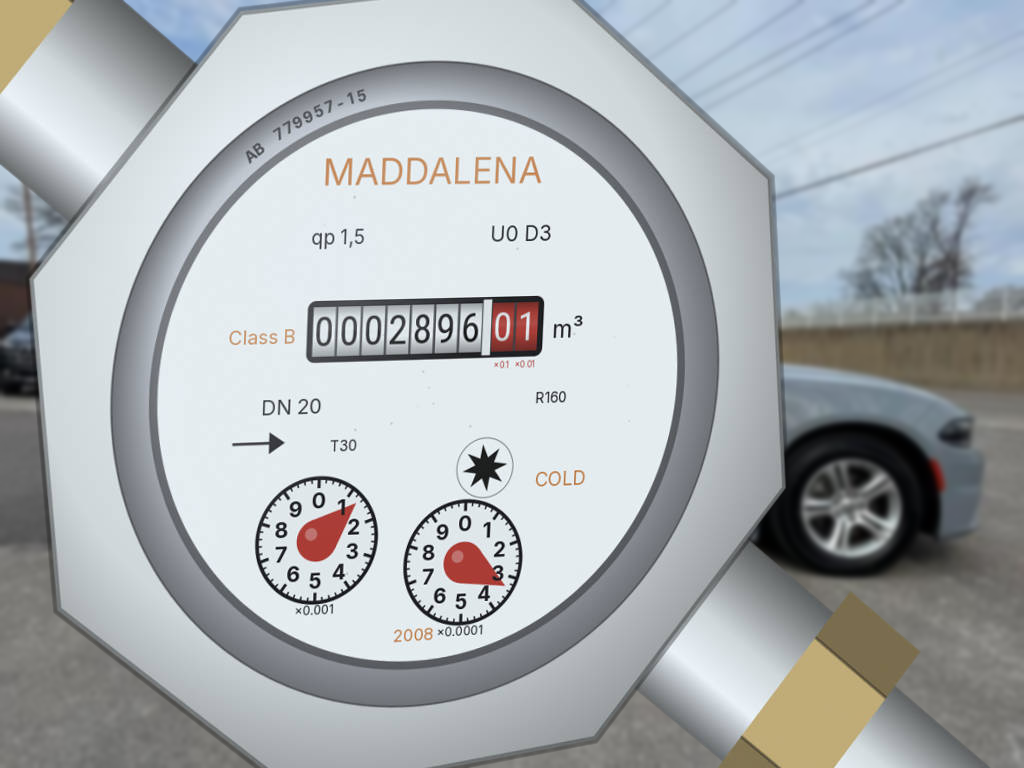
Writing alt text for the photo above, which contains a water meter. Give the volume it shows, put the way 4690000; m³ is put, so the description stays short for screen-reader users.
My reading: 2896.0113; m³
